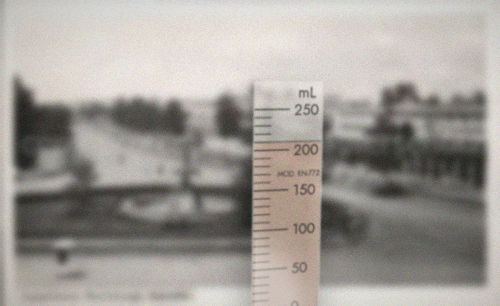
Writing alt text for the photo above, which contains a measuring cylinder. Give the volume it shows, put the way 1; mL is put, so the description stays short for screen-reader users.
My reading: 210; mL
